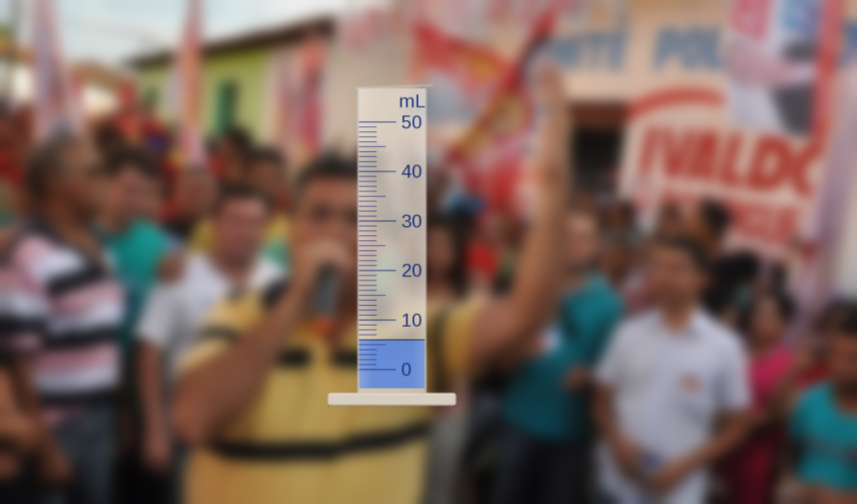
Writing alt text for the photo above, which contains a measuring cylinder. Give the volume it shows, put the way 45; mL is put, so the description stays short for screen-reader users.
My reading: 6; mL
